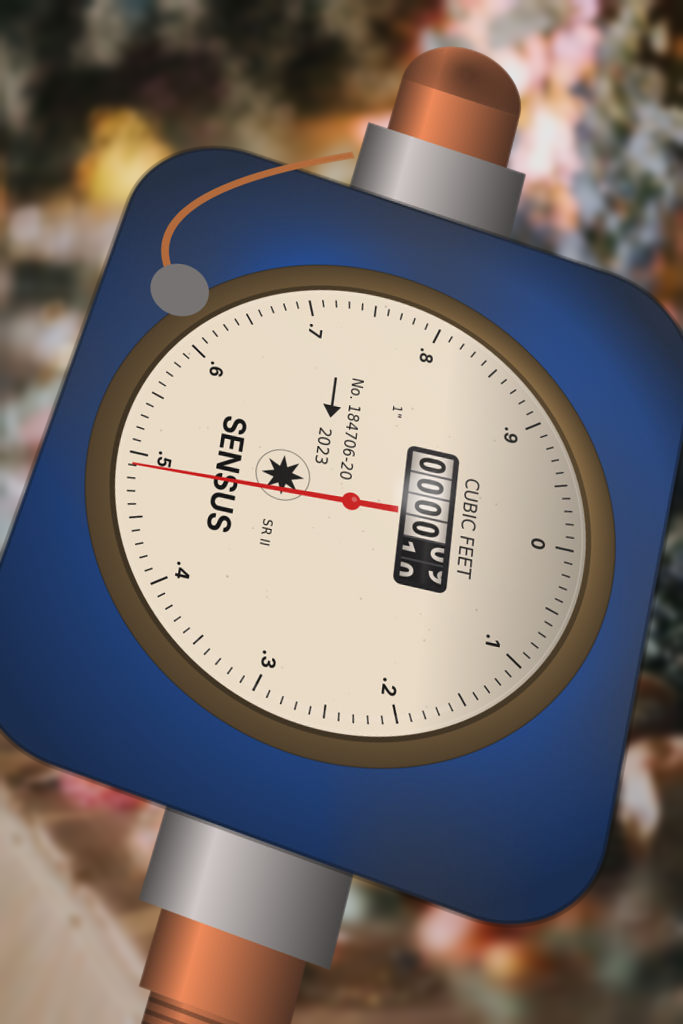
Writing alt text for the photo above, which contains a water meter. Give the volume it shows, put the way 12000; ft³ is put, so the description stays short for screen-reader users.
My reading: 9.49; ft³
